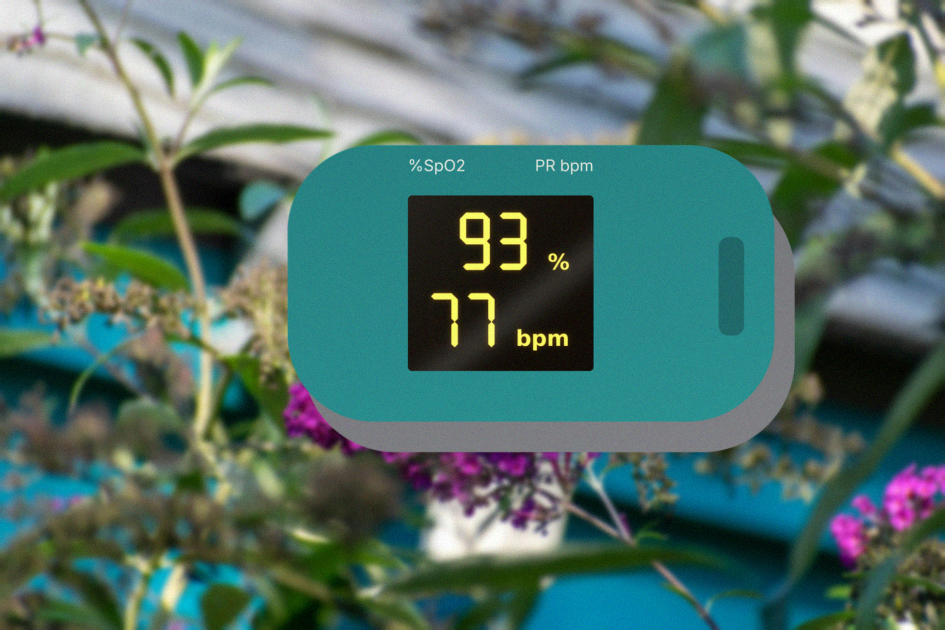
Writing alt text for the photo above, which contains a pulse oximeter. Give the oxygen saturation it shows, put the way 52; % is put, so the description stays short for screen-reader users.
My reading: 93; %
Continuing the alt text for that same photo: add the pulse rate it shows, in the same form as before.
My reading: 77; bpm
